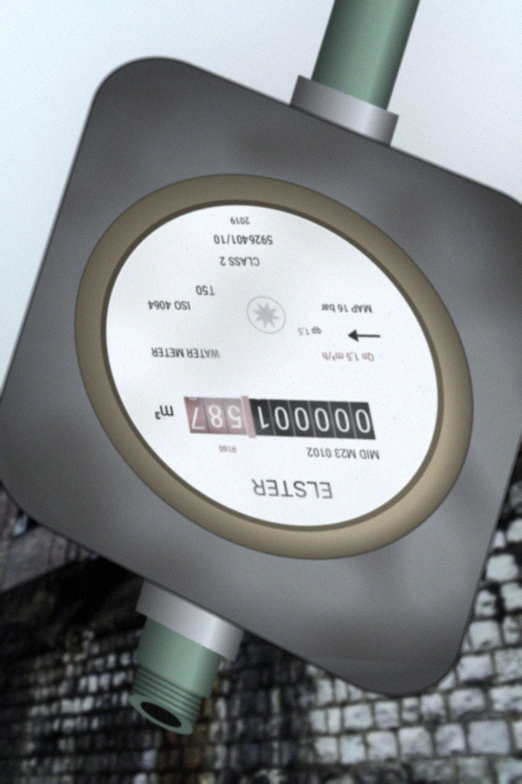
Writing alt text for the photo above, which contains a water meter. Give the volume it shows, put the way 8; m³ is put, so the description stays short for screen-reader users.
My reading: 1.587; m³
